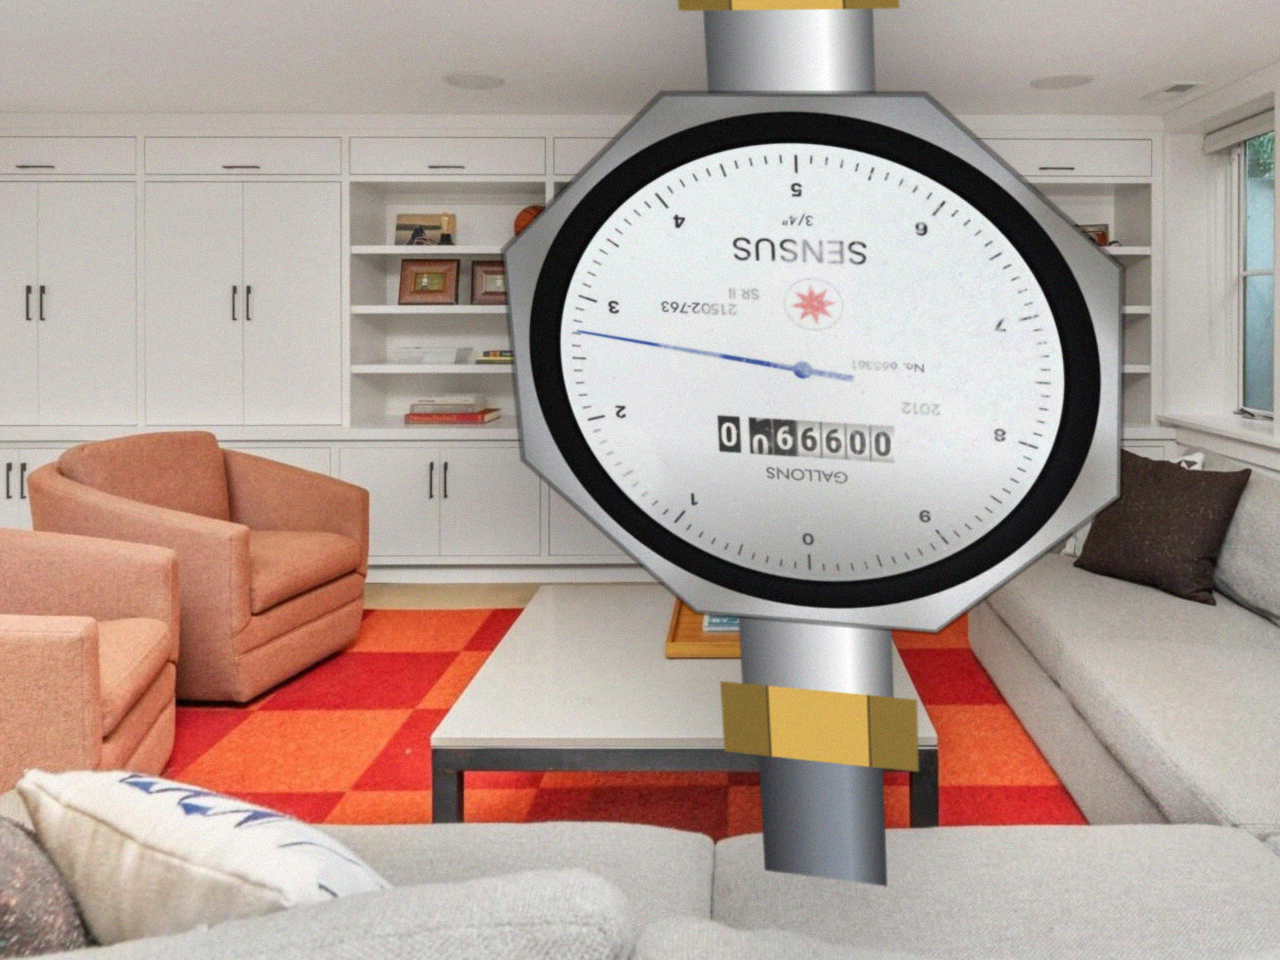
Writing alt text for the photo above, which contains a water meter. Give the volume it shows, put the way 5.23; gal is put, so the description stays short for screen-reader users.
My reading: 99902.7; gal
